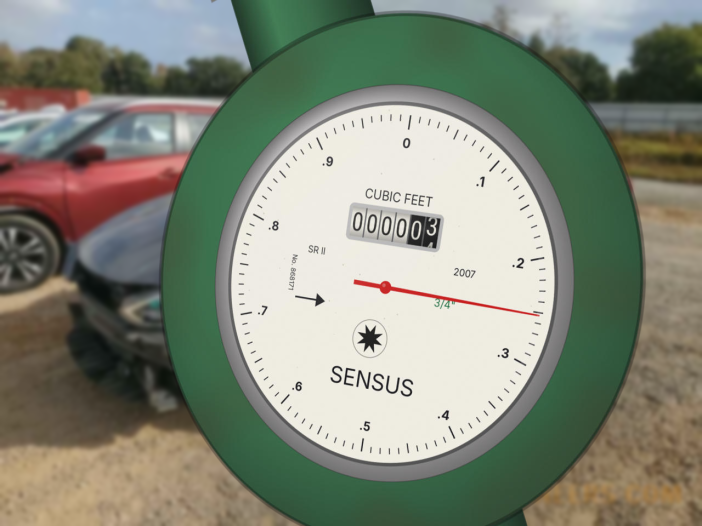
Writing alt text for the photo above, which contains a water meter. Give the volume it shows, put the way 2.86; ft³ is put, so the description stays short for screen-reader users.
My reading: 3.25; ft³
